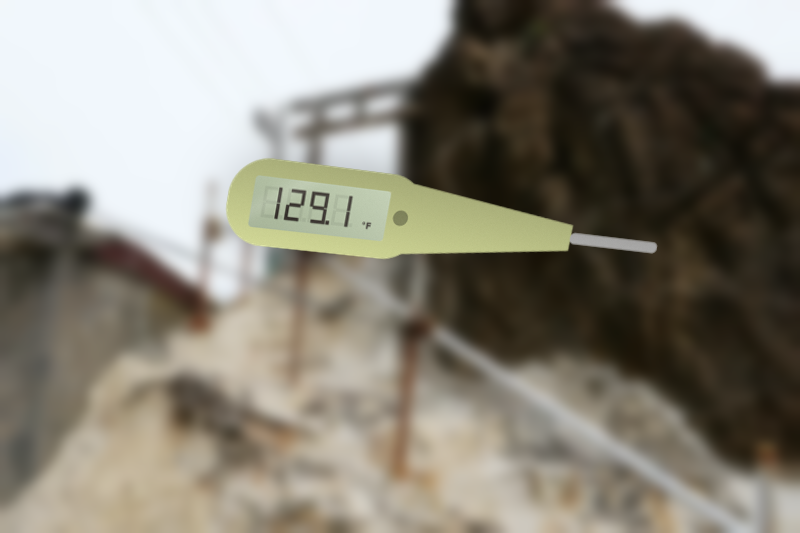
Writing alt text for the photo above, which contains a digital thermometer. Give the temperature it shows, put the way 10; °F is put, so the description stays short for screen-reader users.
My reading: 129.1; °F
